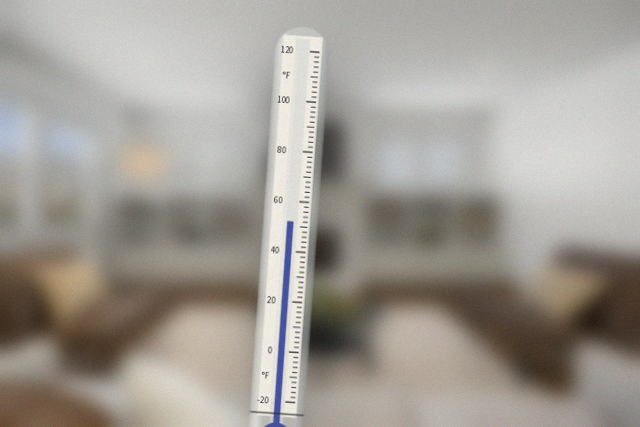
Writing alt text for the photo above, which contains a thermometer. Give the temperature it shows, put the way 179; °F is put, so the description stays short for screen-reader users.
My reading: 52; °F
